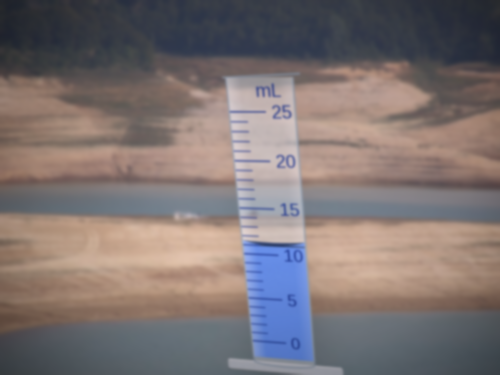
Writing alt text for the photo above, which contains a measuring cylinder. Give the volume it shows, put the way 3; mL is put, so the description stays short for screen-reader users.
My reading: 11; mL
